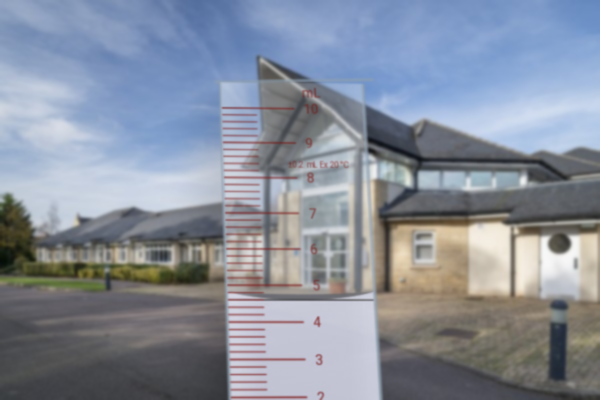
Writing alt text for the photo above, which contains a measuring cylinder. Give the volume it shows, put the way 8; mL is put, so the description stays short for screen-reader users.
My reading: 4.6; mL
